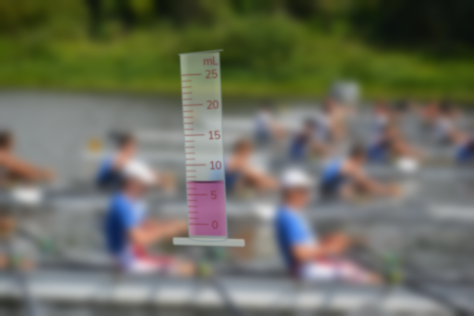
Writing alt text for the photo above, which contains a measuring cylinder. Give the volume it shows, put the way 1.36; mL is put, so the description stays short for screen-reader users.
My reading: 7; mL
